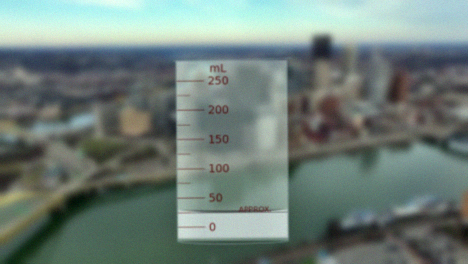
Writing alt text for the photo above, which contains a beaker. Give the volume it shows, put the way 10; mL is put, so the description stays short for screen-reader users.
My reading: 25; mL
